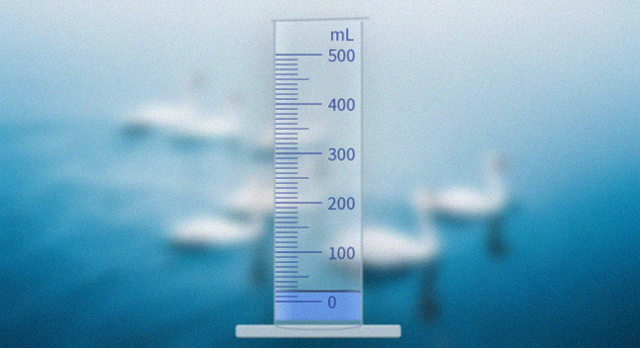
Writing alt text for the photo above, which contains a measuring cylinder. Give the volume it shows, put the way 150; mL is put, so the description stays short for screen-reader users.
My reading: 20; mL
